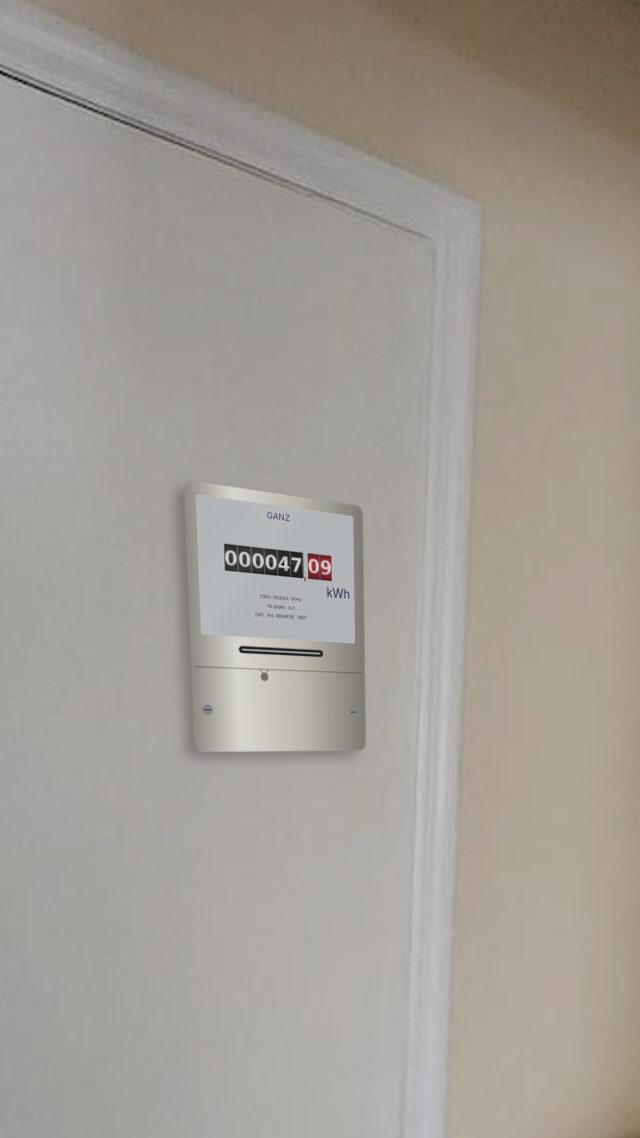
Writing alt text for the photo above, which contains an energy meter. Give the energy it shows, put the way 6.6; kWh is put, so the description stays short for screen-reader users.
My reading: 47.09; kWh
